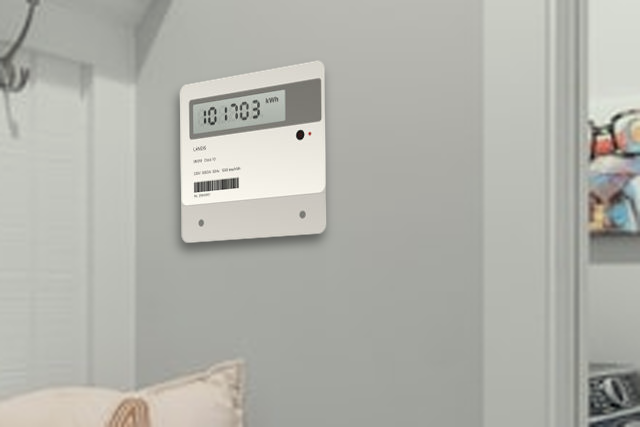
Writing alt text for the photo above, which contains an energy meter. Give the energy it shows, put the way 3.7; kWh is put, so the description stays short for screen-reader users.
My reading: 101703; kWh
